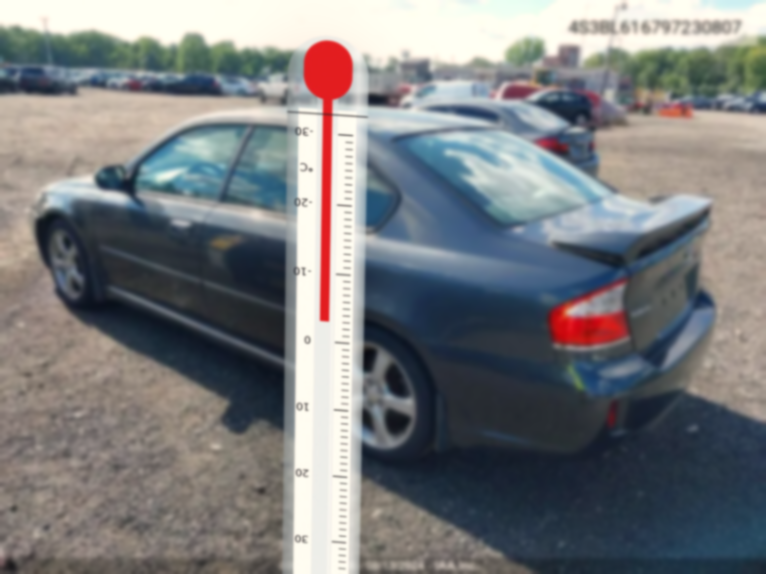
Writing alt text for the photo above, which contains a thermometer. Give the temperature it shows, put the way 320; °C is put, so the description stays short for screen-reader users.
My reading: -3; °C
